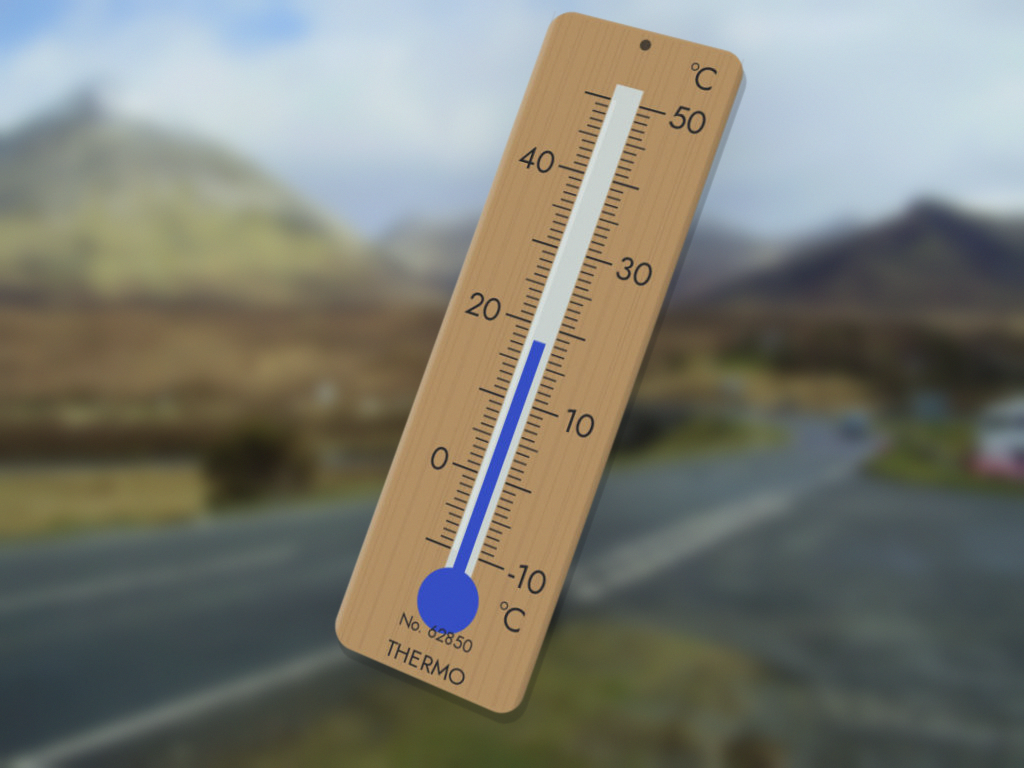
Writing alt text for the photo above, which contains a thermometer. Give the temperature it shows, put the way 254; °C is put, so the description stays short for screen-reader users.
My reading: 18; °C
